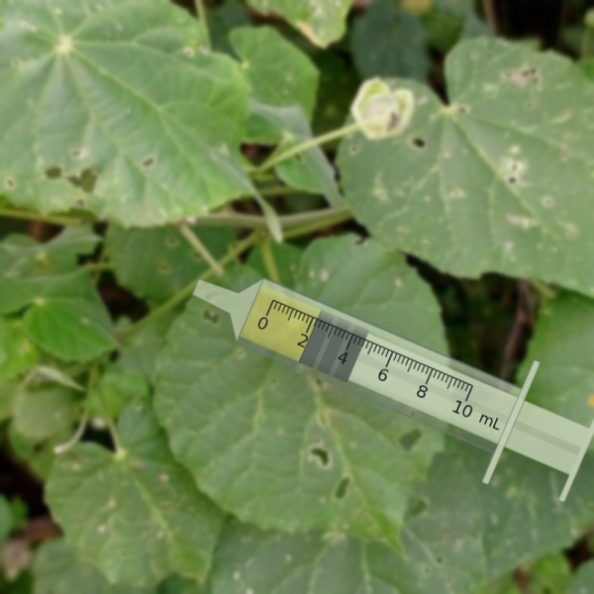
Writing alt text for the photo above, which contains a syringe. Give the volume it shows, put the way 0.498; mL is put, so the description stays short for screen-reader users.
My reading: 2.2; mL
